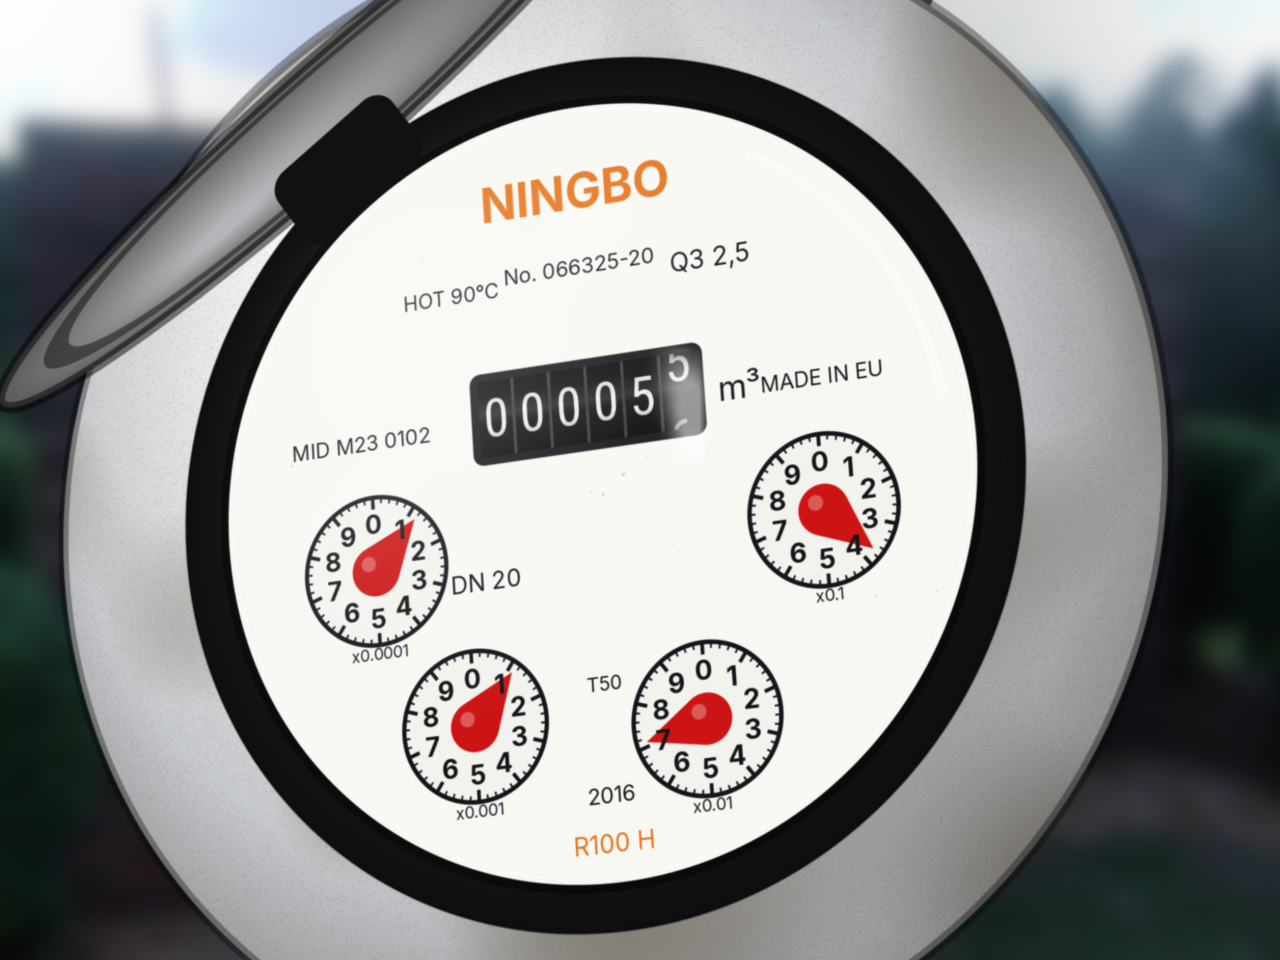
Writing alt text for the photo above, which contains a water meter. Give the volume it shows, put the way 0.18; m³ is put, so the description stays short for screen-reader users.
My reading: 55.3711; m³
